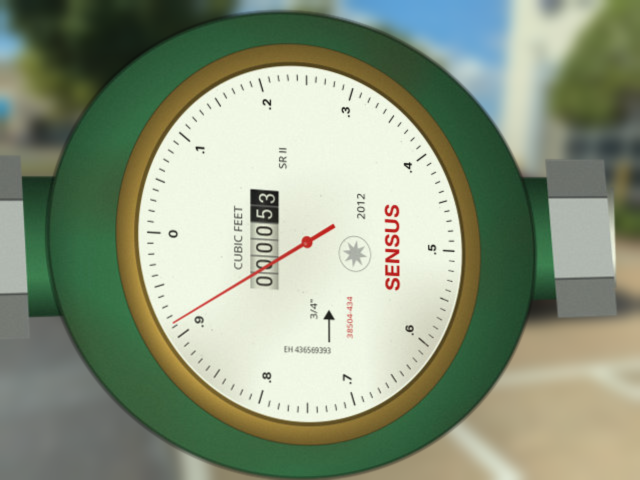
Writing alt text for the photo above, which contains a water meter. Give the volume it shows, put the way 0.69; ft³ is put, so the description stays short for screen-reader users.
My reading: 52.91; ft³
